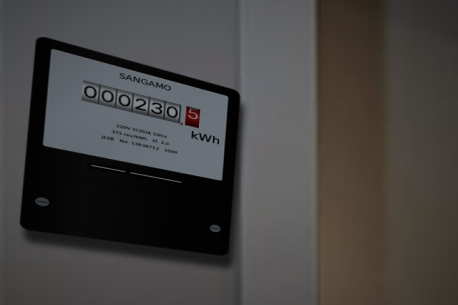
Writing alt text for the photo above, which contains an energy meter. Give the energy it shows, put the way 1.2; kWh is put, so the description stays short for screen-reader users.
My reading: 230.5; kWh
